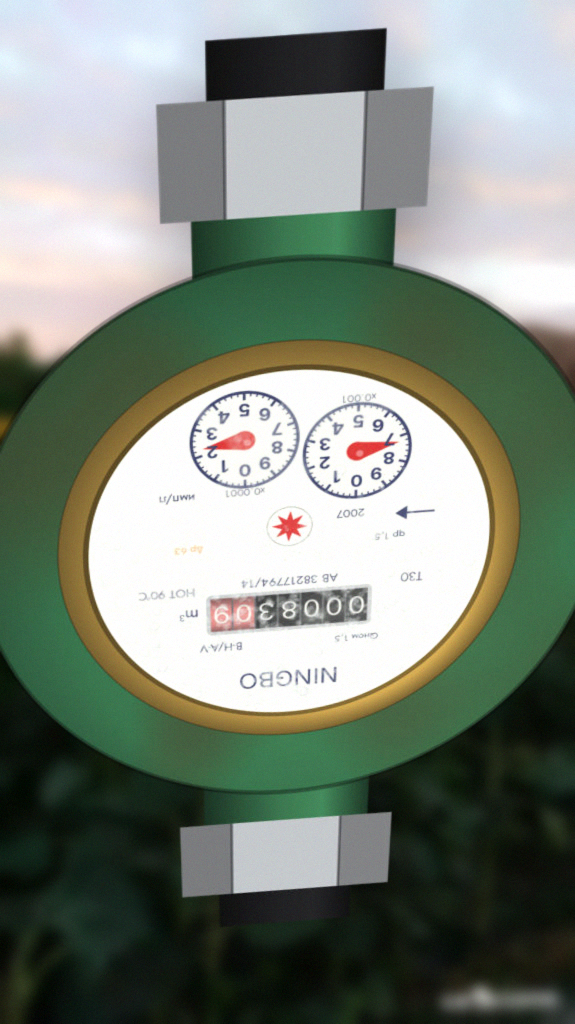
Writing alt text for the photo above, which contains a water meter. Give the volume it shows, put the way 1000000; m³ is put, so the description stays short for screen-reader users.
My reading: 83.0972; m³
